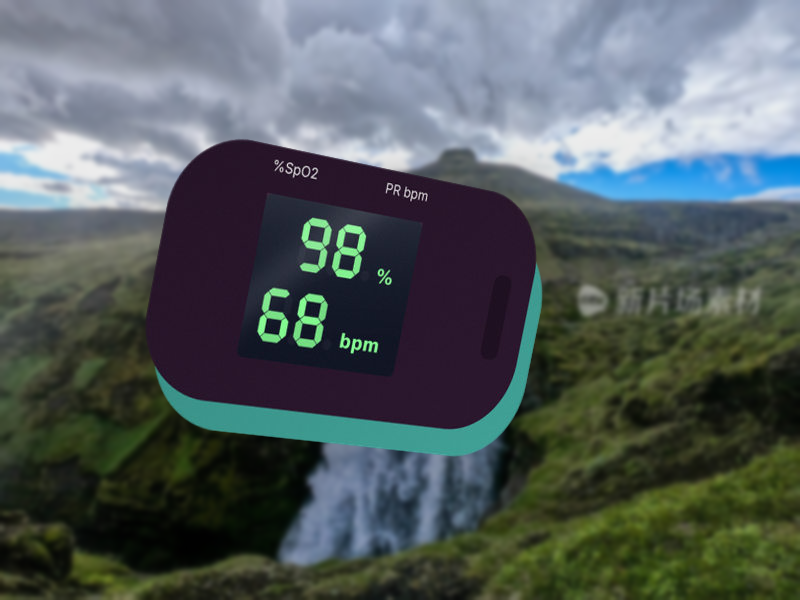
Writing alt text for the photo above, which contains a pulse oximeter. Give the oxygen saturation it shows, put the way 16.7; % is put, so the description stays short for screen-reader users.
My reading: 98; %
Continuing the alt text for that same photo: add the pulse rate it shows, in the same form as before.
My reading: 68; bpm
